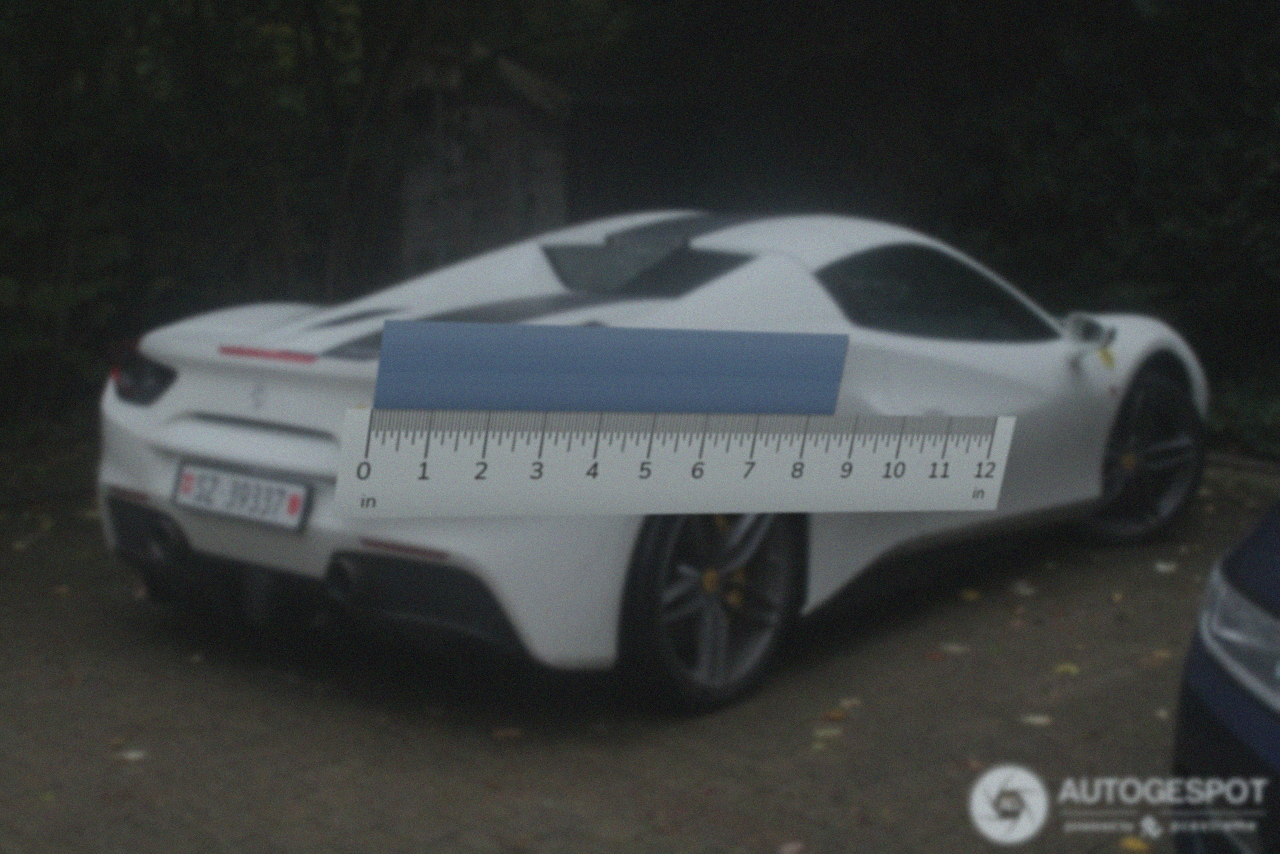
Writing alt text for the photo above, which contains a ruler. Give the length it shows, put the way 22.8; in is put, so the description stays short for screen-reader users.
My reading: 8.5; in
